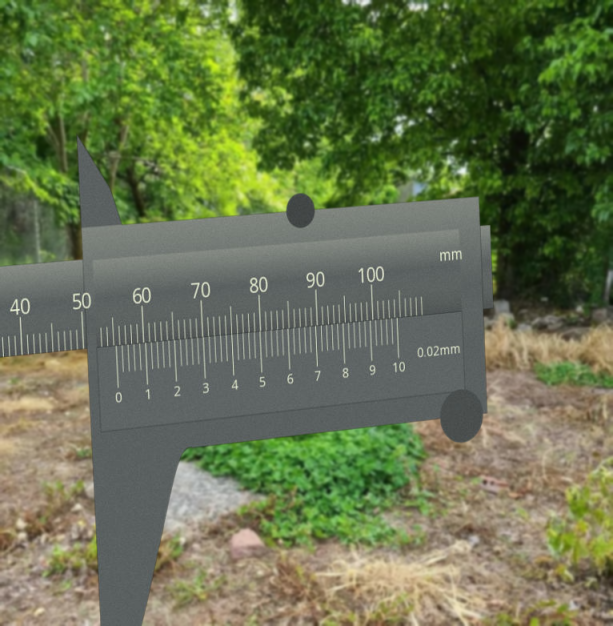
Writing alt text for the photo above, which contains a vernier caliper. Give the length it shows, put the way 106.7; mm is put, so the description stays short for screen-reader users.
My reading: 55.4; mm
